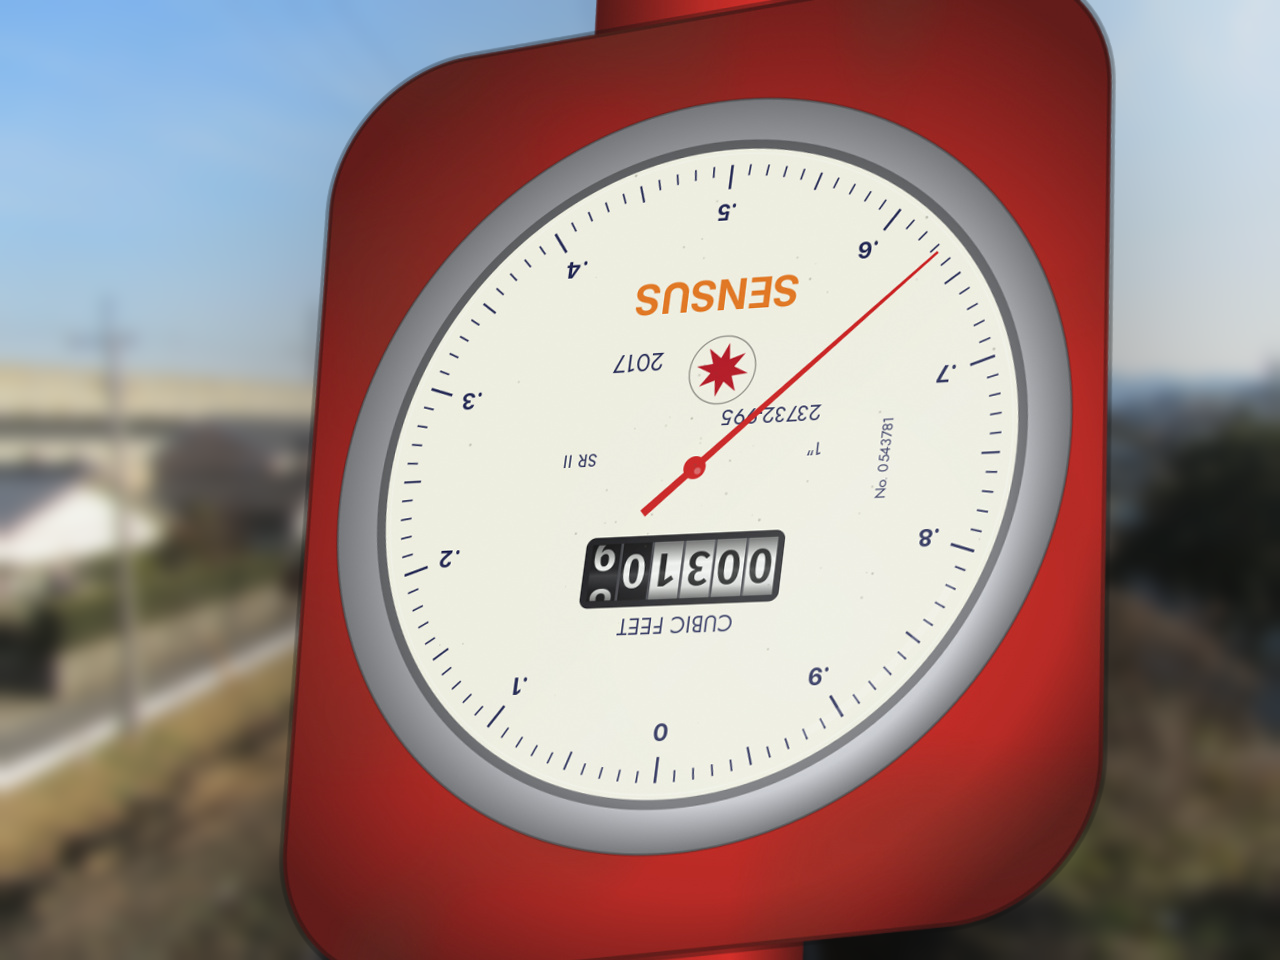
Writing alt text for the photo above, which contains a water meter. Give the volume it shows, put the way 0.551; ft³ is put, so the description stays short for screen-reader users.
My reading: 3108.63; ft³
